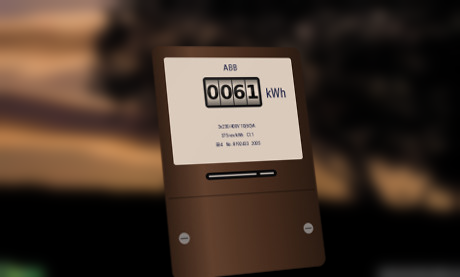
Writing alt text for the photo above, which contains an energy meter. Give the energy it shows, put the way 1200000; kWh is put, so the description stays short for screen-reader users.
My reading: 61; kWh
